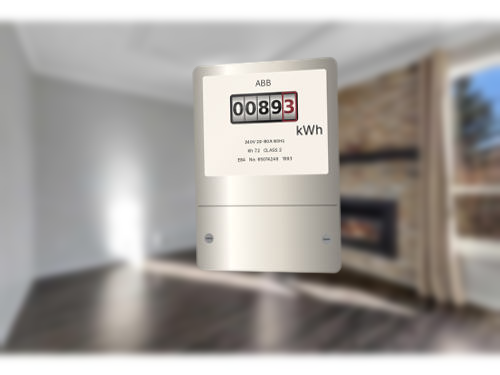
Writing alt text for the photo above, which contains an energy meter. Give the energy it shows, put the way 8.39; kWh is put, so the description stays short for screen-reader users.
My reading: 89.3; kWh
